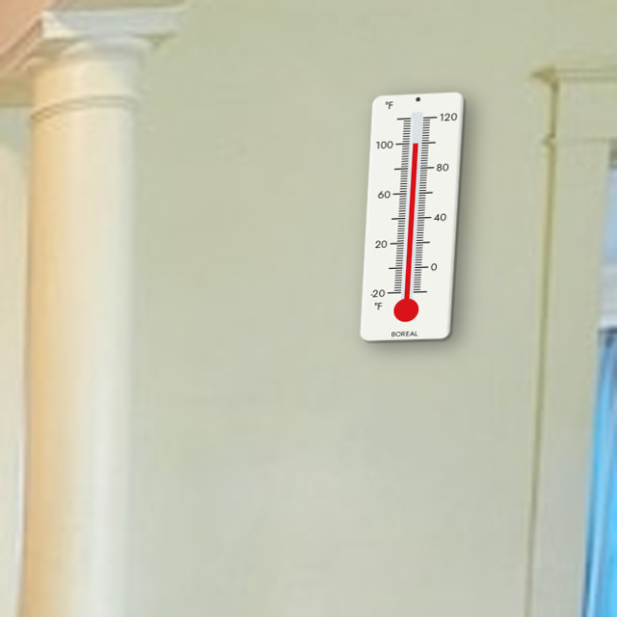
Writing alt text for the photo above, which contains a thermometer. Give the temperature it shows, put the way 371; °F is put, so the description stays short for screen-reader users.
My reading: 100; °F
